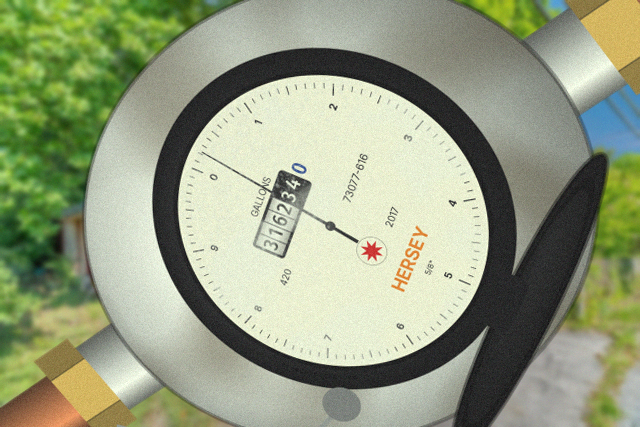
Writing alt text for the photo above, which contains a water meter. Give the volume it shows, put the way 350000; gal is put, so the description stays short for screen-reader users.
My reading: 3162340.2; gal
